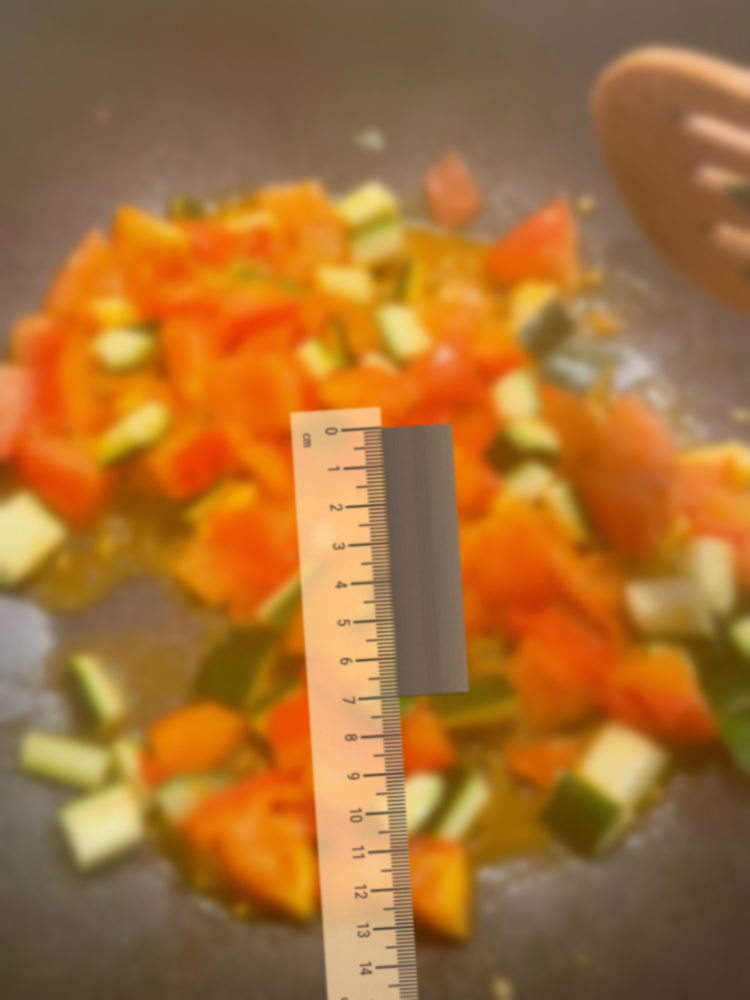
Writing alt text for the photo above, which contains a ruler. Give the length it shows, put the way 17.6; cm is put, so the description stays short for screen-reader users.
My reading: 7; cm
